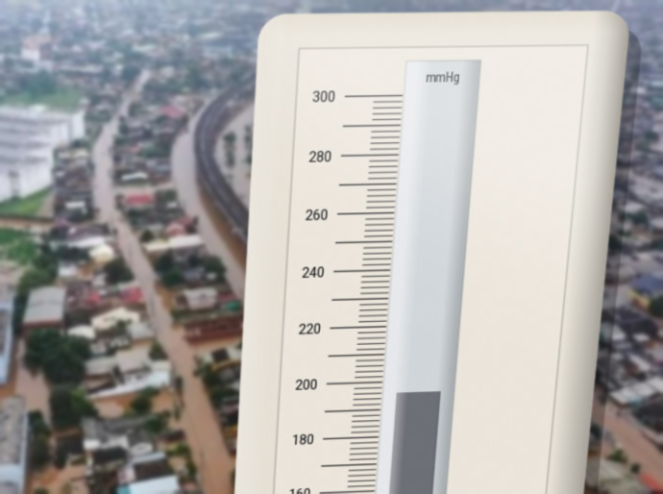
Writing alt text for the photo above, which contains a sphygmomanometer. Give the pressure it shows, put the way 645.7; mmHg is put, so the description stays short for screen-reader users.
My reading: 196; mmHg
